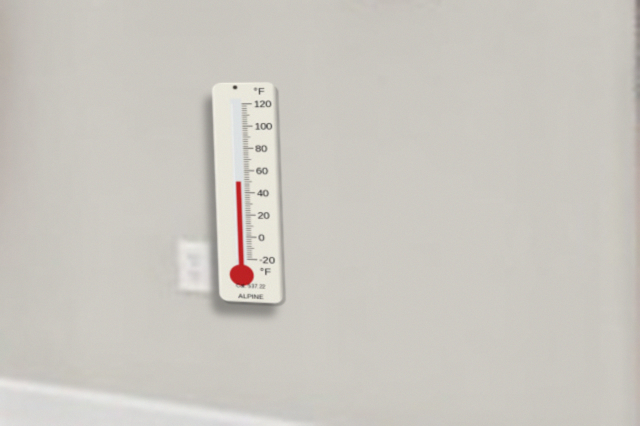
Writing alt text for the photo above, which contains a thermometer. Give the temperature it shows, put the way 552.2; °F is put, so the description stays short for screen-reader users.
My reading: 50; °F
